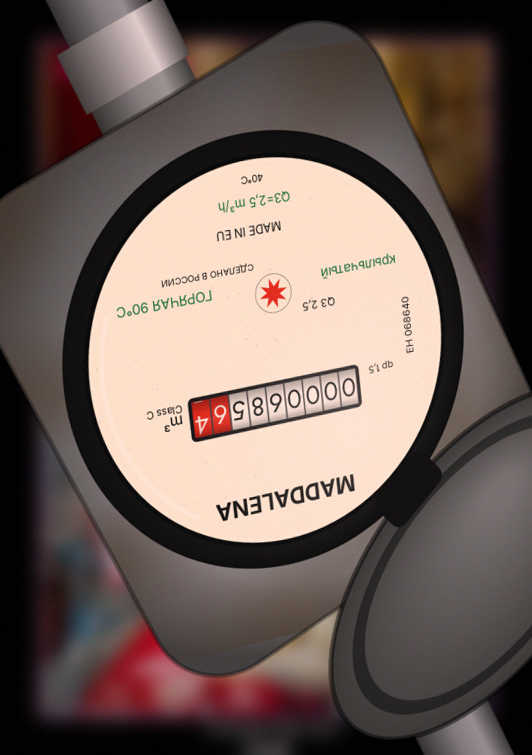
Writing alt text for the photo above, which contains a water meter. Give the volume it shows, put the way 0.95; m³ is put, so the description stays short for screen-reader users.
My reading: 685.64; m³
